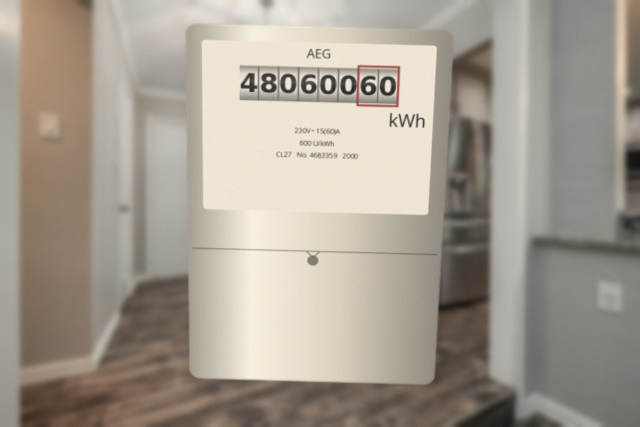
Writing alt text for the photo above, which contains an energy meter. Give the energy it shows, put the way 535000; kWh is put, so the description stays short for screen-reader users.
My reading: 480600.60; kWh
